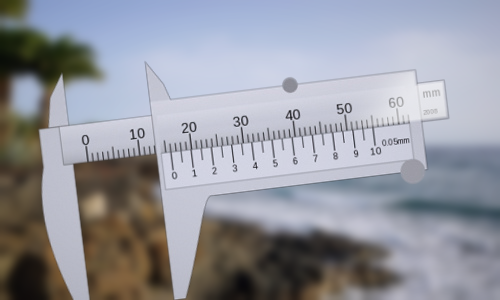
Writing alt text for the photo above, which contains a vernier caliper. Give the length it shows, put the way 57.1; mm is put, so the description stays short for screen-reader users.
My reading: 16.0; mm
